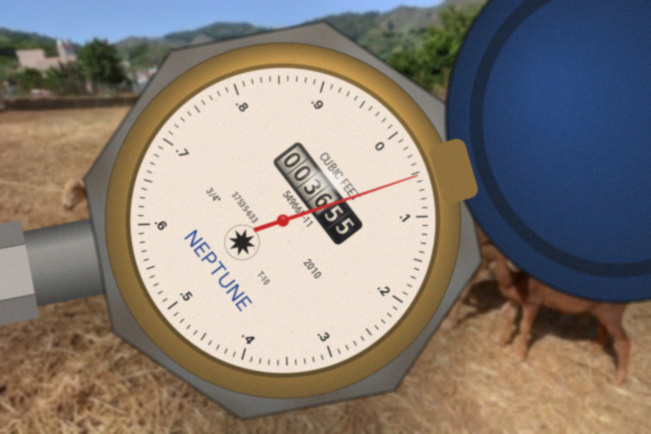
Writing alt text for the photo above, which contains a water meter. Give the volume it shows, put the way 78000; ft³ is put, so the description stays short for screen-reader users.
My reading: 3655.05; ft³
